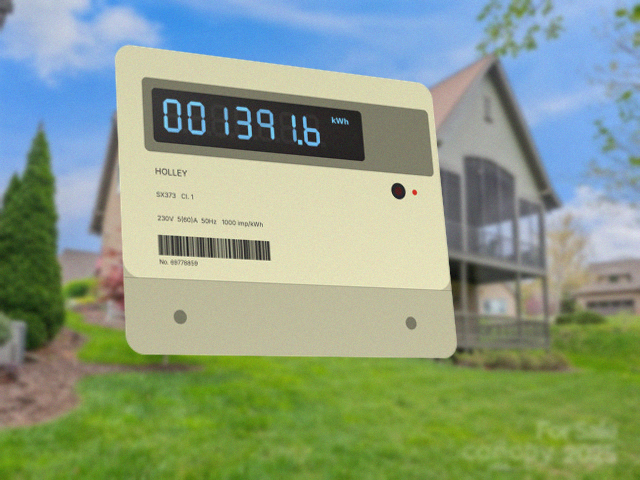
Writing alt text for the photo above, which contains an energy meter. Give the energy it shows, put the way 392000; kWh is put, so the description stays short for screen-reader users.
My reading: 1391.6; kWh
